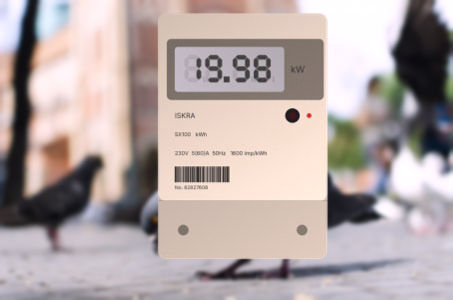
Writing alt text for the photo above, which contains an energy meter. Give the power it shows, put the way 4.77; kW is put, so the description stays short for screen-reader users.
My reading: 19.98; kW
